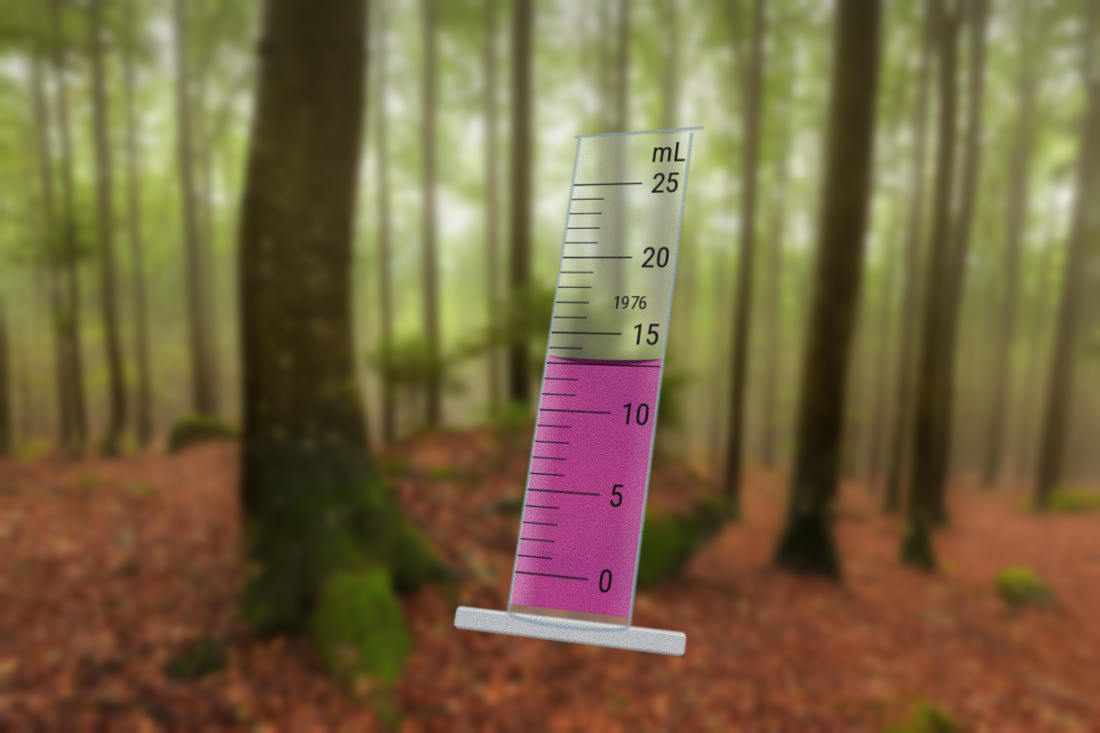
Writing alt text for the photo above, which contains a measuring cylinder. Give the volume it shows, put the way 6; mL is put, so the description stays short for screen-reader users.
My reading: 13; mL
